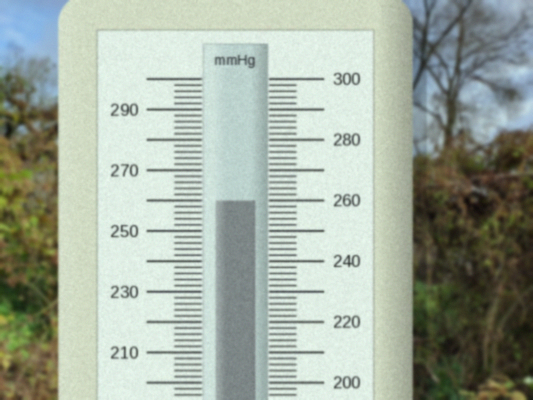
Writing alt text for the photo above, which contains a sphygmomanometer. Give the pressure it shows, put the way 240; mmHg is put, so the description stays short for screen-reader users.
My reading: 260; mmHg
